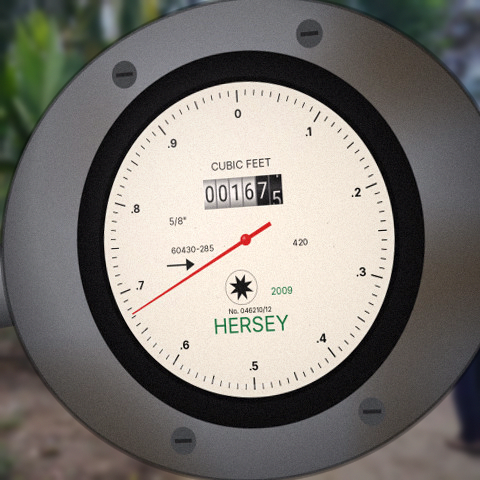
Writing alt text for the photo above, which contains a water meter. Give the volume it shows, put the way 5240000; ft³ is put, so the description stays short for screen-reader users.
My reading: 1674.67; ft³
